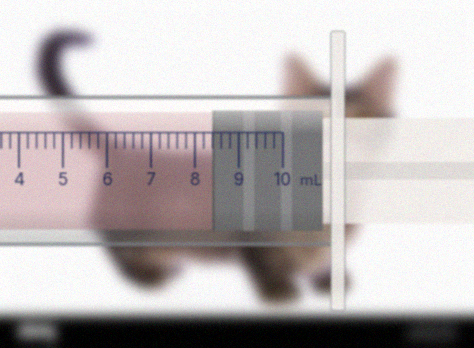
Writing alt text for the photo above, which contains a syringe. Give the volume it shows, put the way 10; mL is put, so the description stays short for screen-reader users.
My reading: 8.4; mL
